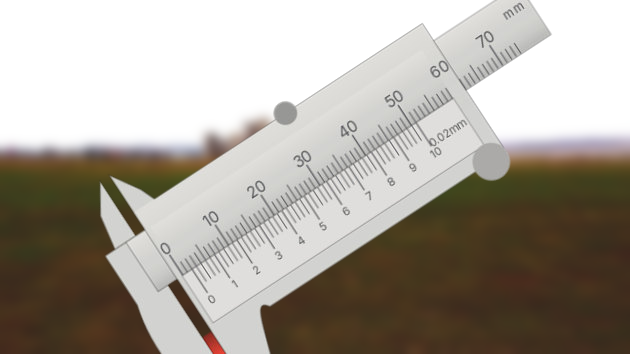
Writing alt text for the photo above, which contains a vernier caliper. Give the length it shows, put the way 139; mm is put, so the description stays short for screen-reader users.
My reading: 2.0; mm
